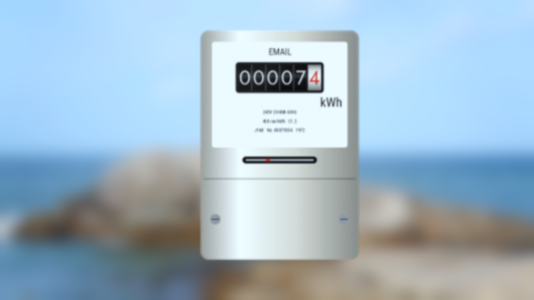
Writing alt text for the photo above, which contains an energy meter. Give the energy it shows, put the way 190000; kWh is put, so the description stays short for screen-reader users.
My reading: 7.4; kWh
